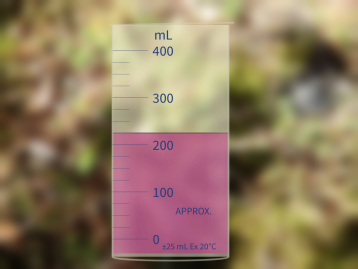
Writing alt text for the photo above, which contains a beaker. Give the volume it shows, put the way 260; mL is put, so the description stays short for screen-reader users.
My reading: 225; mL
